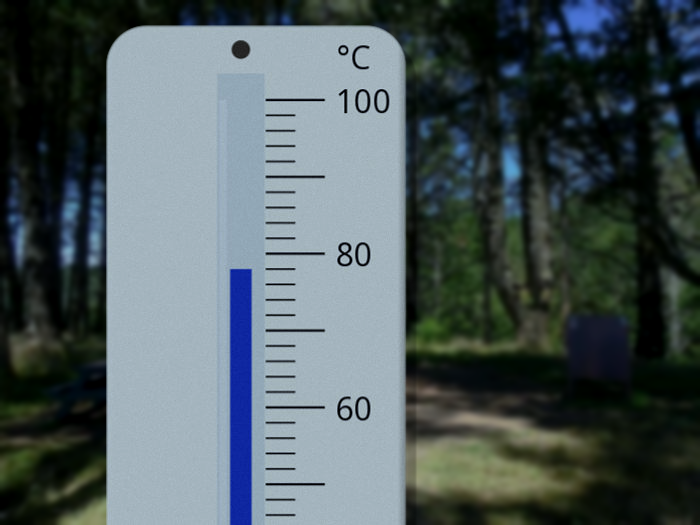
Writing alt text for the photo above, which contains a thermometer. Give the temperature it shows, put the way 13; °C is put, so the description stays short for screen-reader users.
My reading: 78; °C
